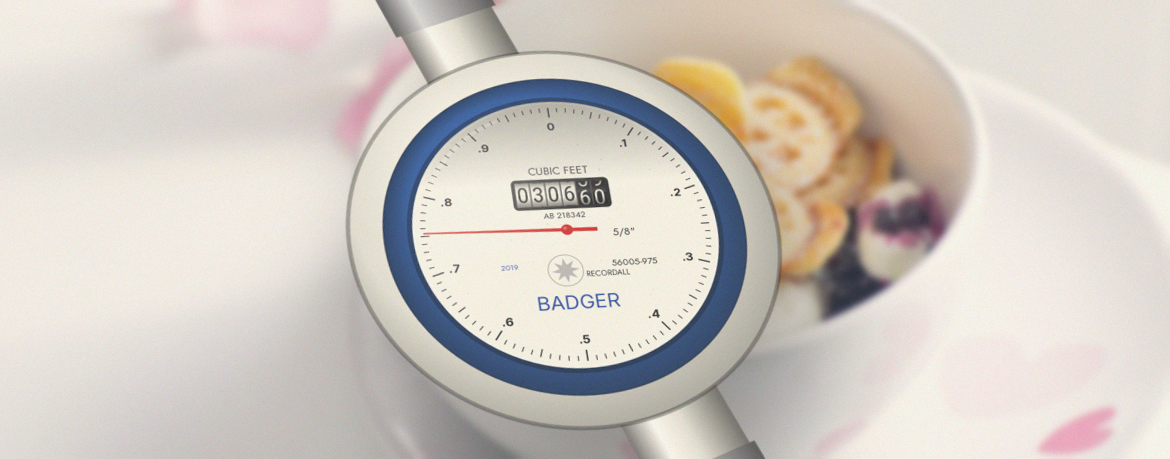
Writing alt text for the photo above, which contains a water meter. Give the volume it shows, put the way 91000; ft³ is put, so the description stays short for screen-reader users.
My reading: 30659.75; ft³
